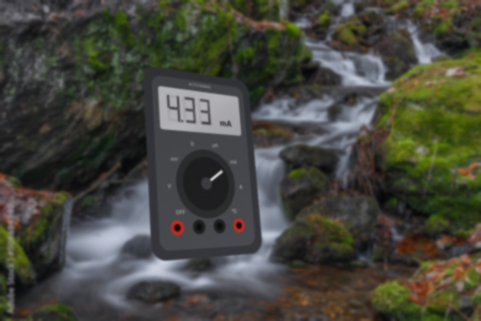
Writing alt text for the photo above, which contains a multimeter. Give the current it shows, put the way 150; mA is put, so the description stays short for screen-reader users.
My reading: 4.33; mA
